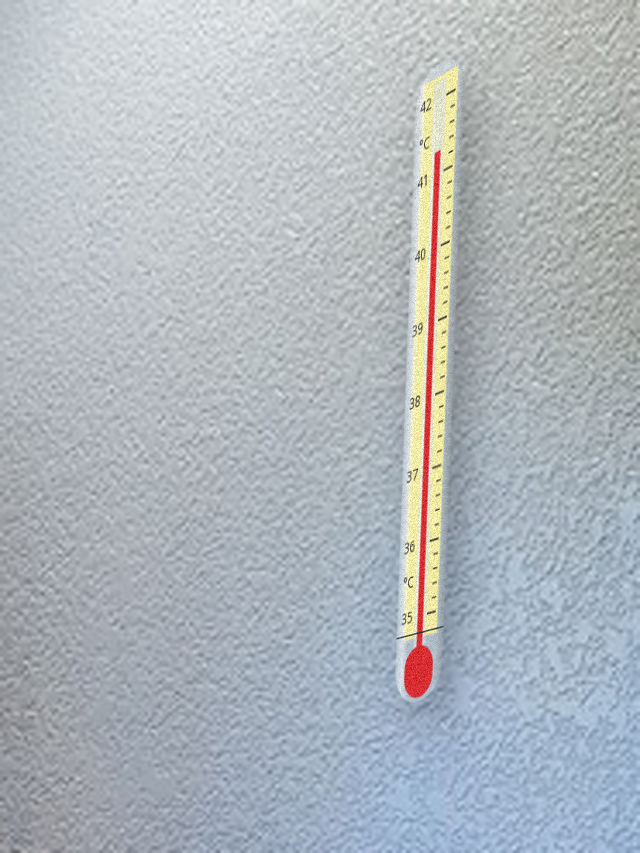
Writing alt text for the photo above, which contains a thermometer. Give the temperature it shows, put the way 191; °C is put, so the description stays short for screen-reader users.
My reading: 41.3; °C
